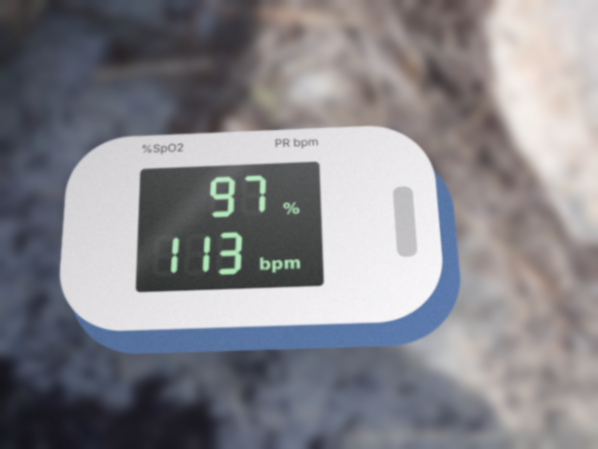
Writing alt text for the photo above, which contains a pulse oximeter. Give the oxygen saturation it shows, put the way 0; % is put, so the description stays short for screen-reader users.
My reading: 97; %
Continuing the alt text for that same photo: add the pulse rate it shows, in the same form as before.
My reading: 113; bpm
